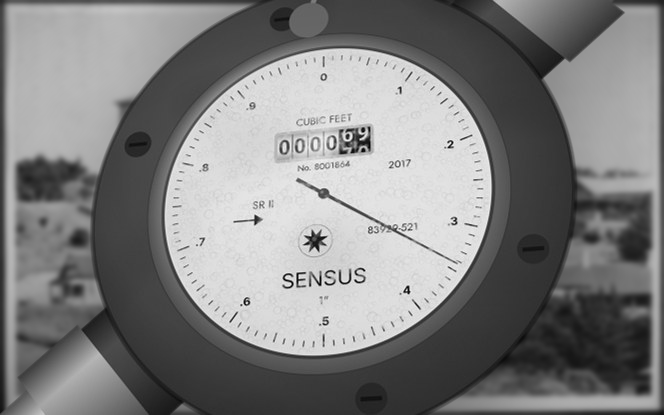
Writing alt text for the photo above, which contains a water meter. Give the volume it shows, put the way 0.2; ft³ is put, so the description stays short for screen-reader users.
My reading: 69.34; ft³
